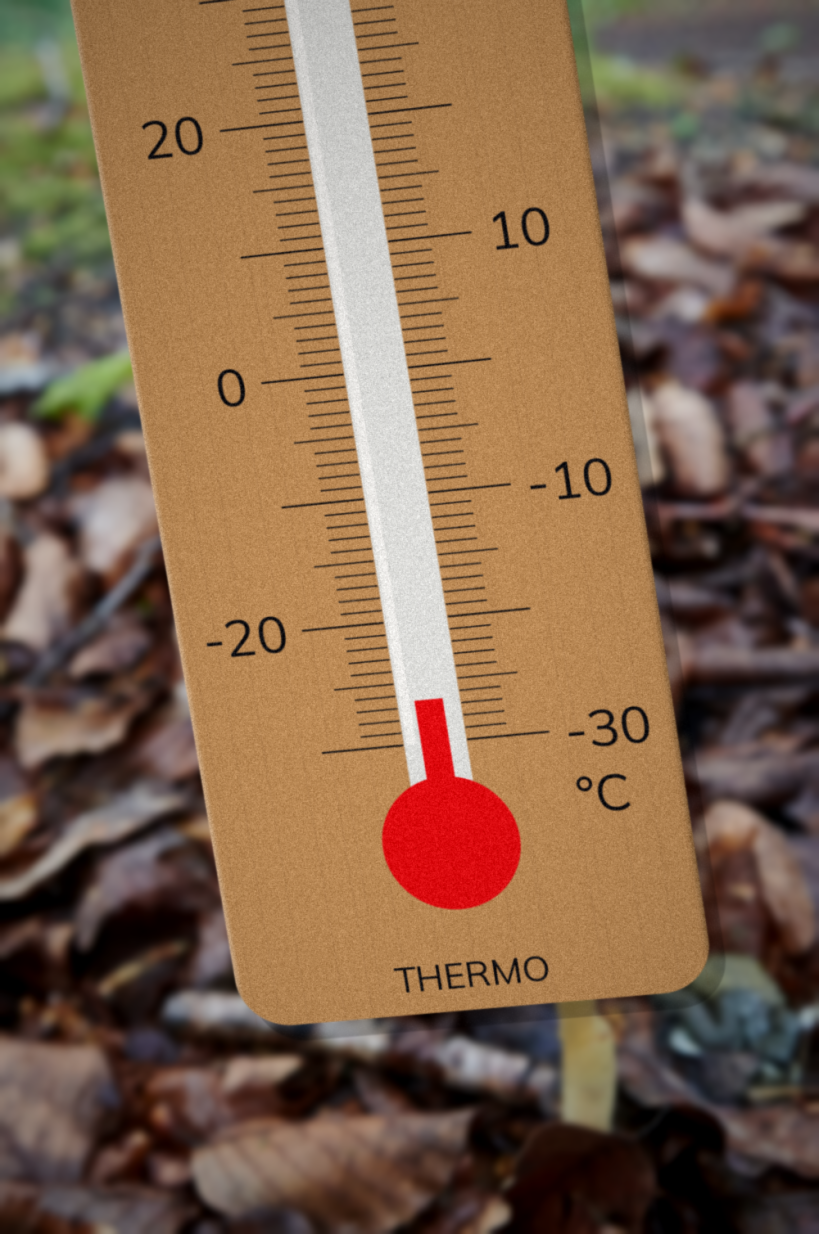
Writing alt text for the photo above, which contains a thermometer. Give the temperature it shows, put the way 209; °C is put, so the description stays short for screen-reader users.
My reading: -26.5; °C
